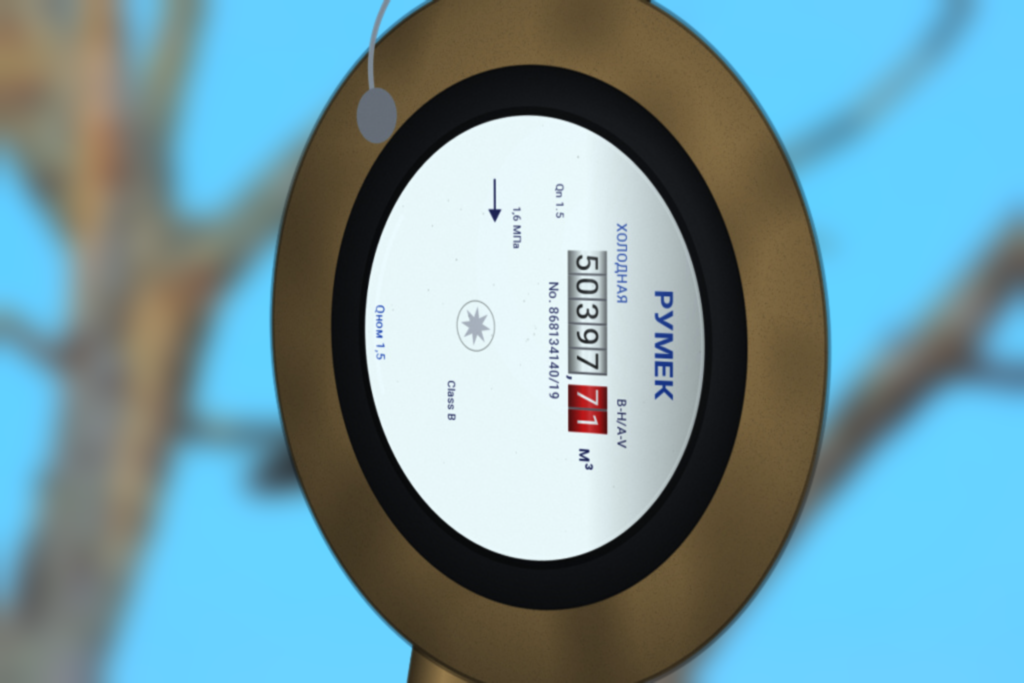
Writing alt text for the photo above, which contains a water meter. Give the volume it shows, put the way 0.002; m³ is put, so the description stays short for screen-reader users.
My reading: 50397.71; m³
